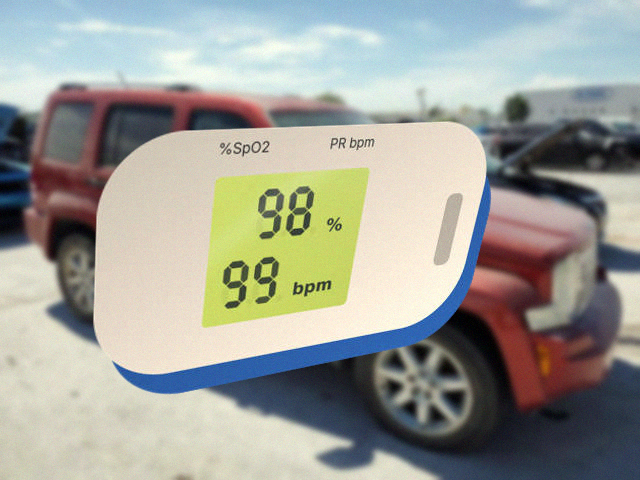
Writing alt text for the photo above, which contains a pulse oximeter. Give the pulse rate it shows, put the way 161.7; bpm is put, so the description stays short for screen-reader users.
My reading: 99; bpm
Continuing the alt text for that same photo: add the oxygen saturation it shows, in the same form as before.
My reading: 98; %
